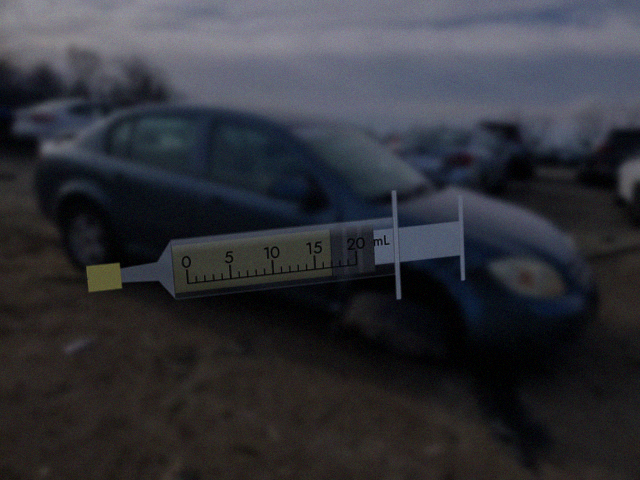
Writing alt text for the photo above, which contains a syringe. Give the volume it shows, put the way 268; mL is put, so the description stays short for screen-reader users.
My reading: 17; mL
